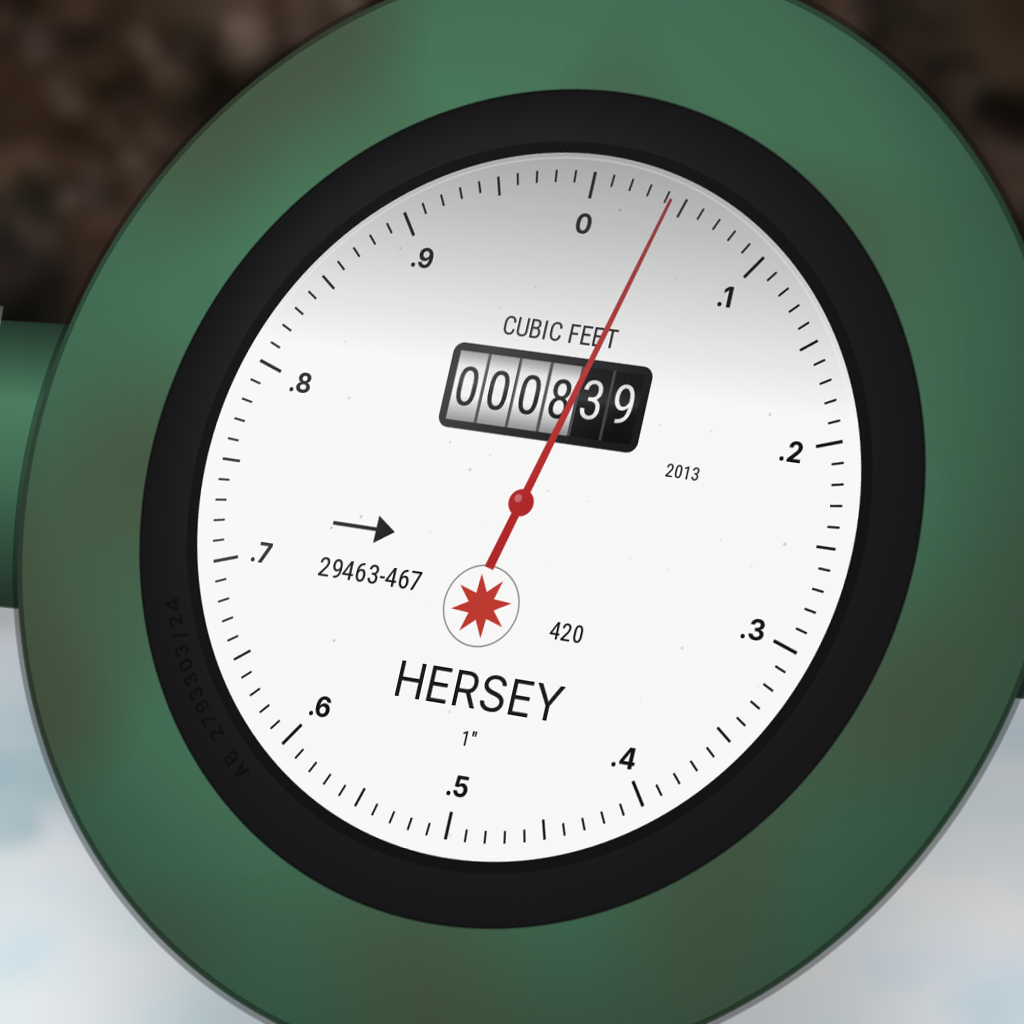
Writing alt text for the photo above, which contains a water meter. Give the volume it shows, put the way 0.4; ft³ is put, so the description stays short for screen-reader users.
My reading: 839.04; ft³
